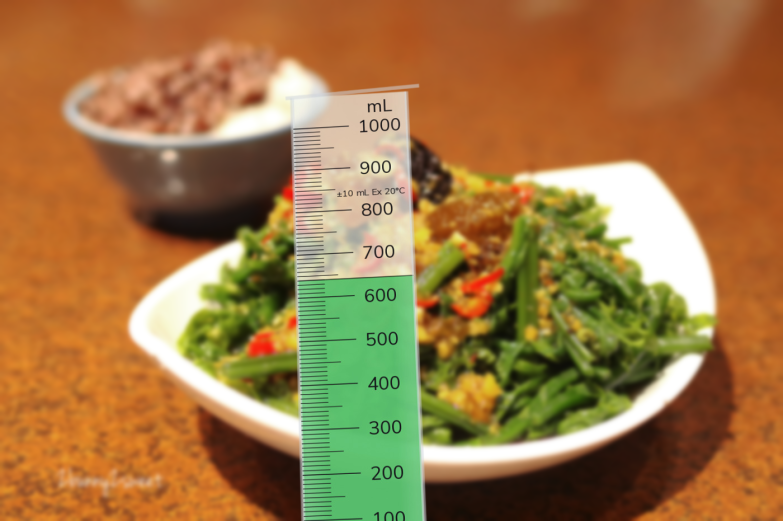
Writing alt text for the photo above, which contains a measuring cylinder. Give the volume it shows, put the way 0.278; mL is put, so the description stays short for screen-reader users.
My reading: 640; mL
